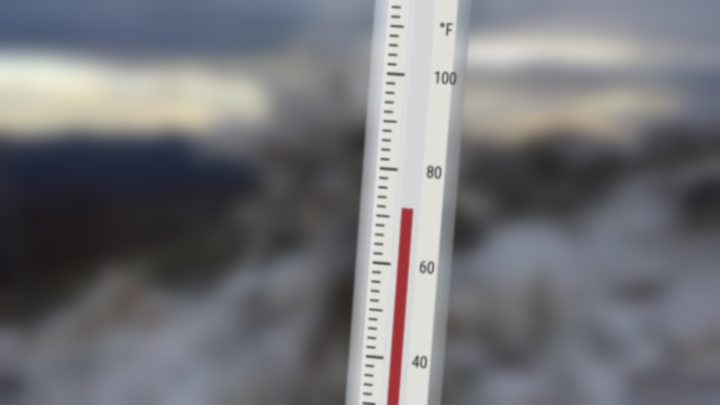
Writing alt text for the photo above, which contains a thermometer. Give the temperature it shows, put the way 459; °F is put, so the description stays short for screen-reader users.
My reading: 72; °F
